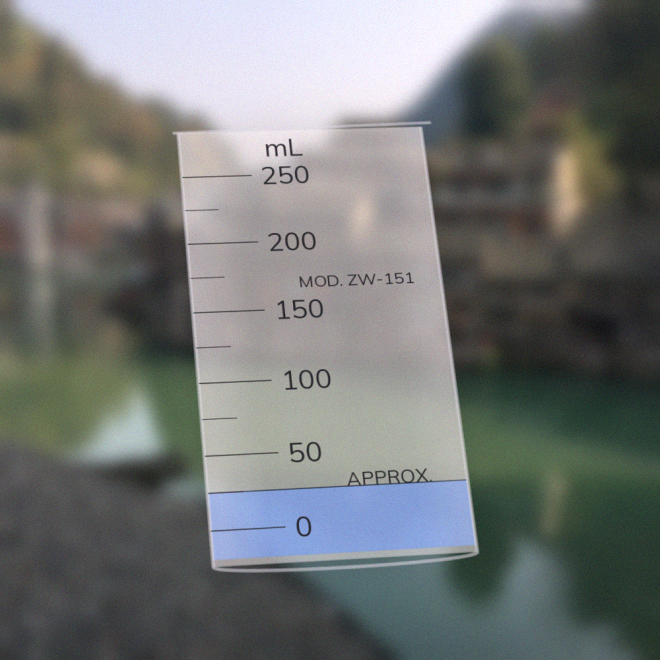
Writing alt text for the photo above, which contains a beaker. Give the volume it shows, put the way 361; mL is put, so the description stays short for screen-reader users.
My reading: 25; mL
